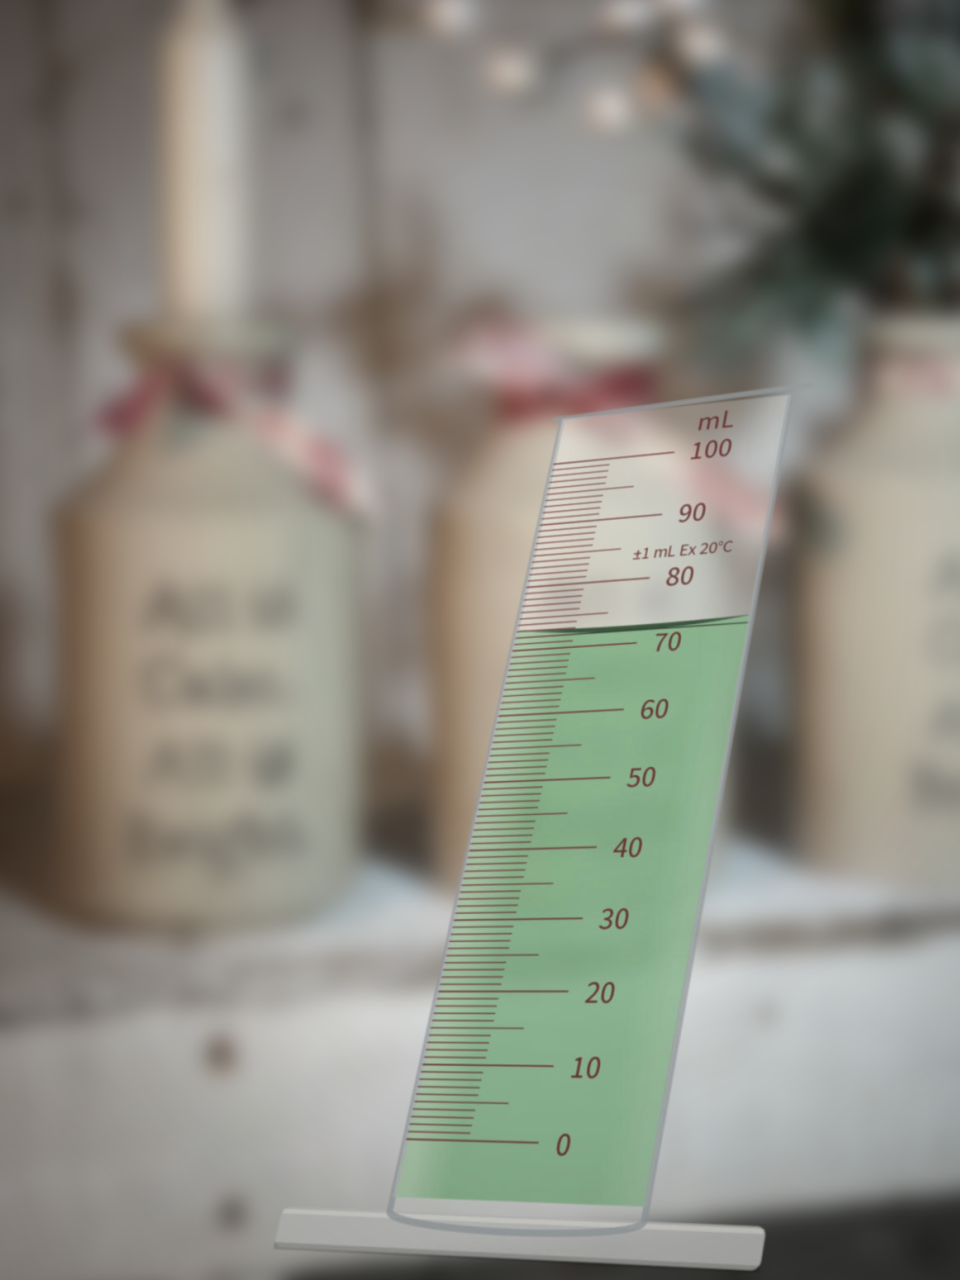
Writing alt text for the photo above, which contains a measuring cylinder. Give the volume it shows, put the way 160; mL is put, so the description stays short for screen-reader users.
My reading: 72; mL
